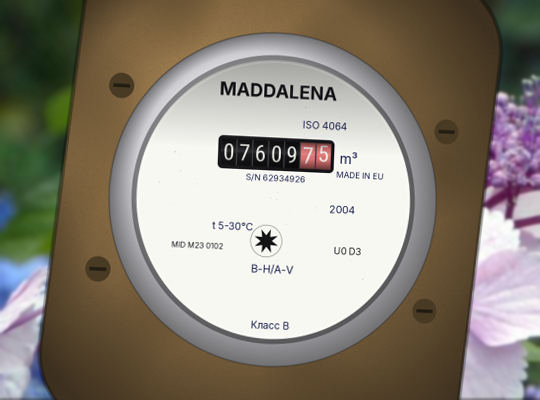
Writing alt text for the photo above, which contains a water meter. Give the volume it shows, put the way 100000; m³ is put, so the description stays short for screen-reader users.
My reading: 7609.75; m³
